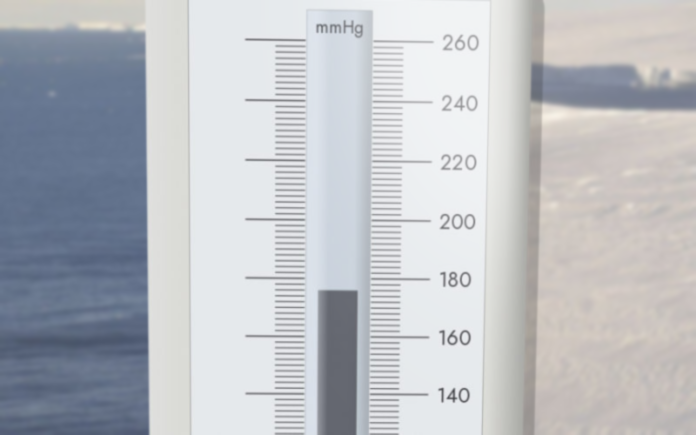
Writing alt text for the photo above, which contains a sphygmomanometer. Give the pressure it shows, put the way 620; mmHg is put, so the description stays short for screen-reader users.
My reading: 176; mmHg
